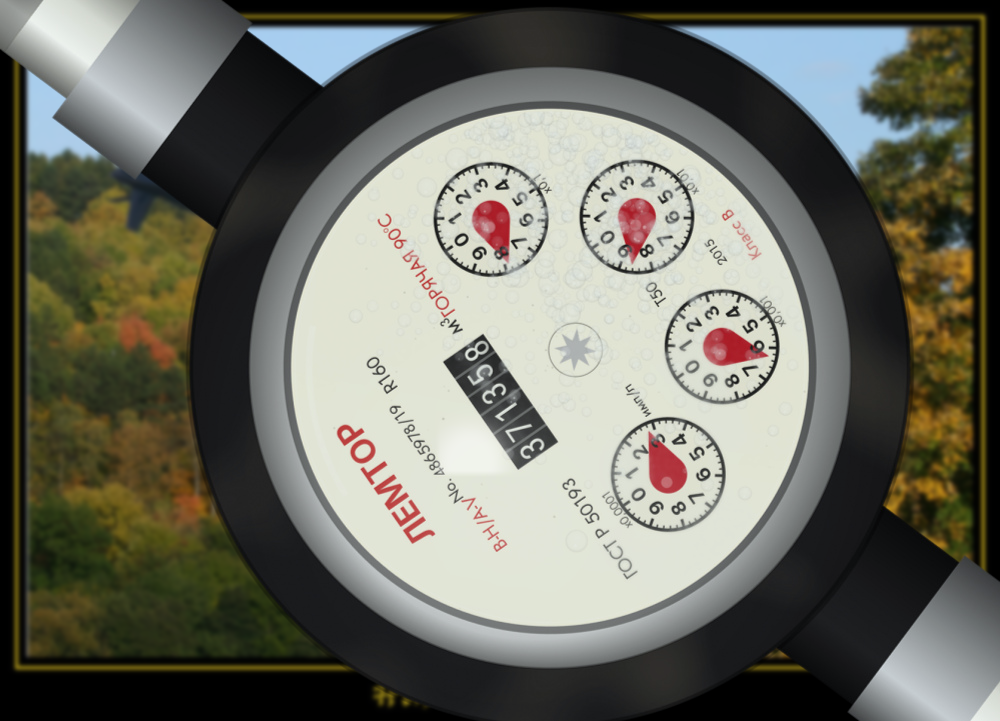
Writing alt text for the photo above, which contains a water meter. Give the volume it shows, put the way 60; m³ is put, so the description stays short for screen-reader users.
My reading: 371357.7862; m³
